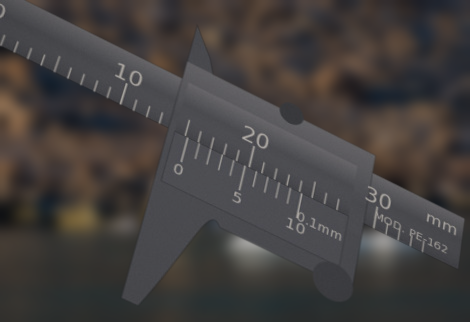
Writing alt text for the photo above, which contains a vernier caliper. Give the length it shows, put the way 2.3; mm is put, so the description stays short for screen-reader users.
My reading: 15.2; mm
